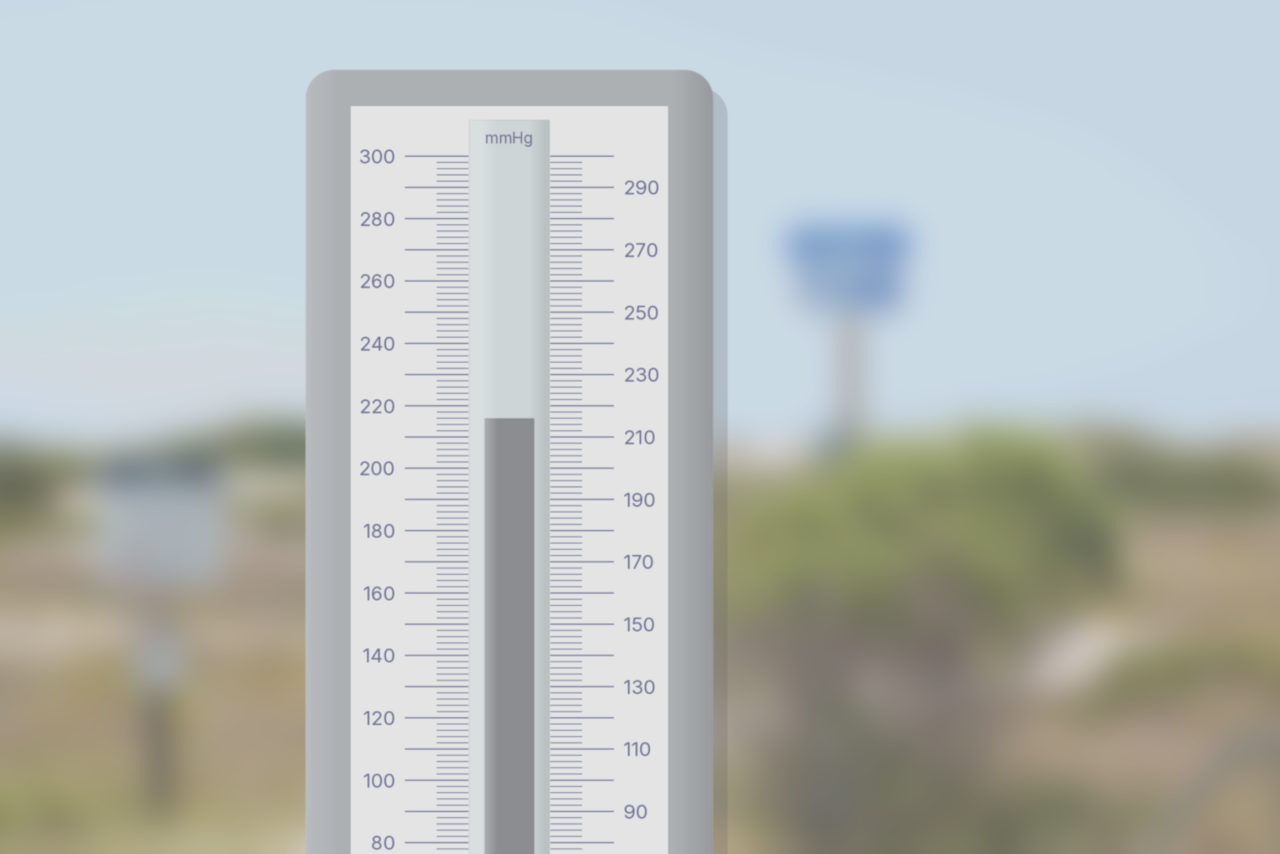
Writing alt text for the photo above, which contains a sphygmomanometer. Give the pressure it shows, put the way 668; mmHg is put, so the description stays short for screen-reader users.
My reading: 216; mmHg
